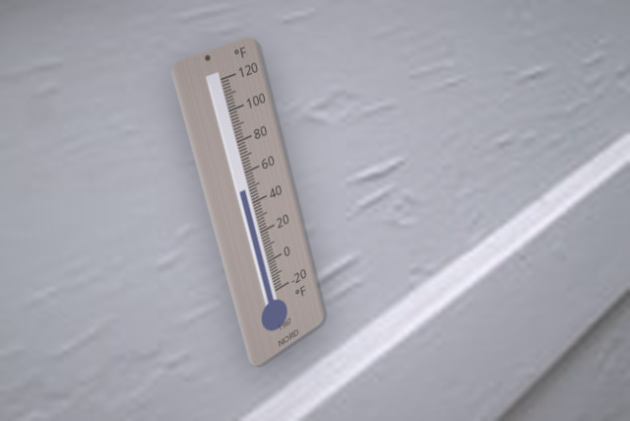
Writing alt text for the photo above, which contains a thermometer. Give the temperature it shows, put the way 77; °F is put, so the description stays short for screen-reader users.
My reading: 50; °F
